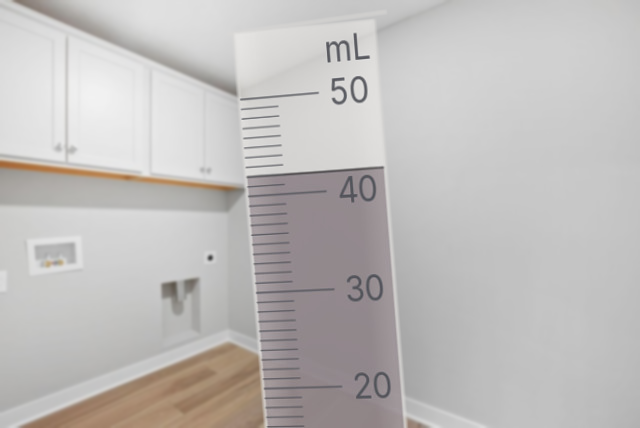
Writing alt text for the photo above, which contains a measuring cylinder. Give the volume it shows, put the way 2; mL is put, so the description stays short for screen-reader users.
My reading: 42; mL
